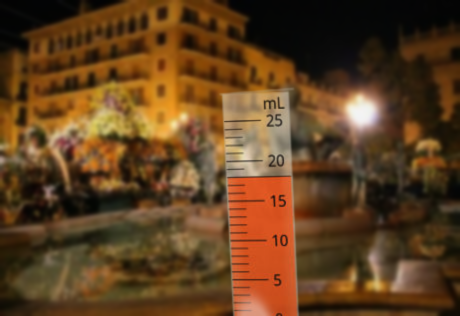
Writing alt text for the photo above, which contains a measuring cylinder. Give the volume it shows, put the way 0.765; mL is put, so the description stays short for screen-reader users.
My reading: 18; mL
